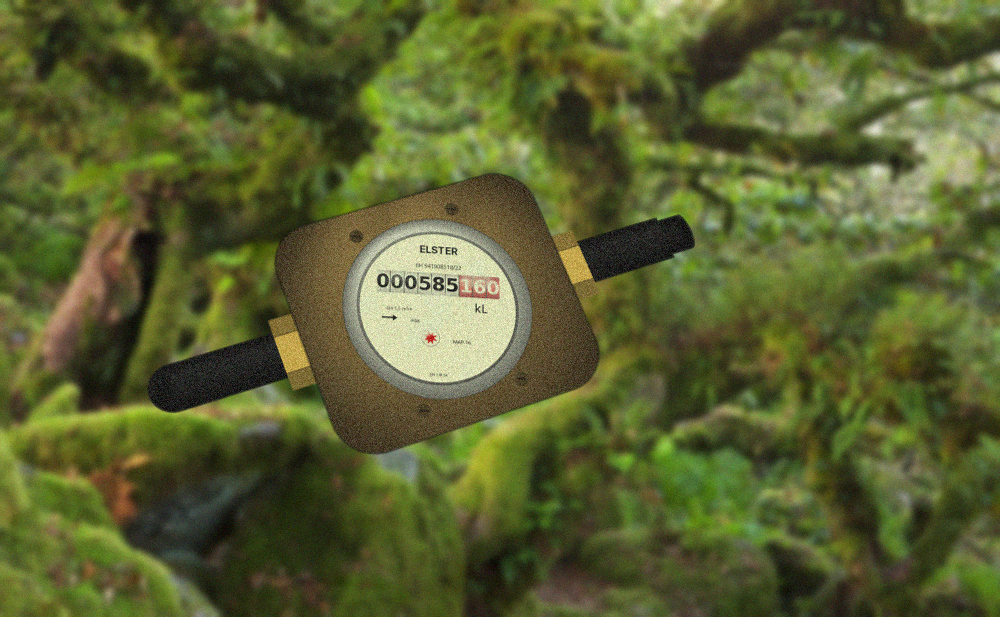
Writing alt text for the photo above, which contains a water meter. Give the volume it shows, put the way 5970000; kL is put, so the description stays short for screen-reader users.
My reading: 585.160; kL
